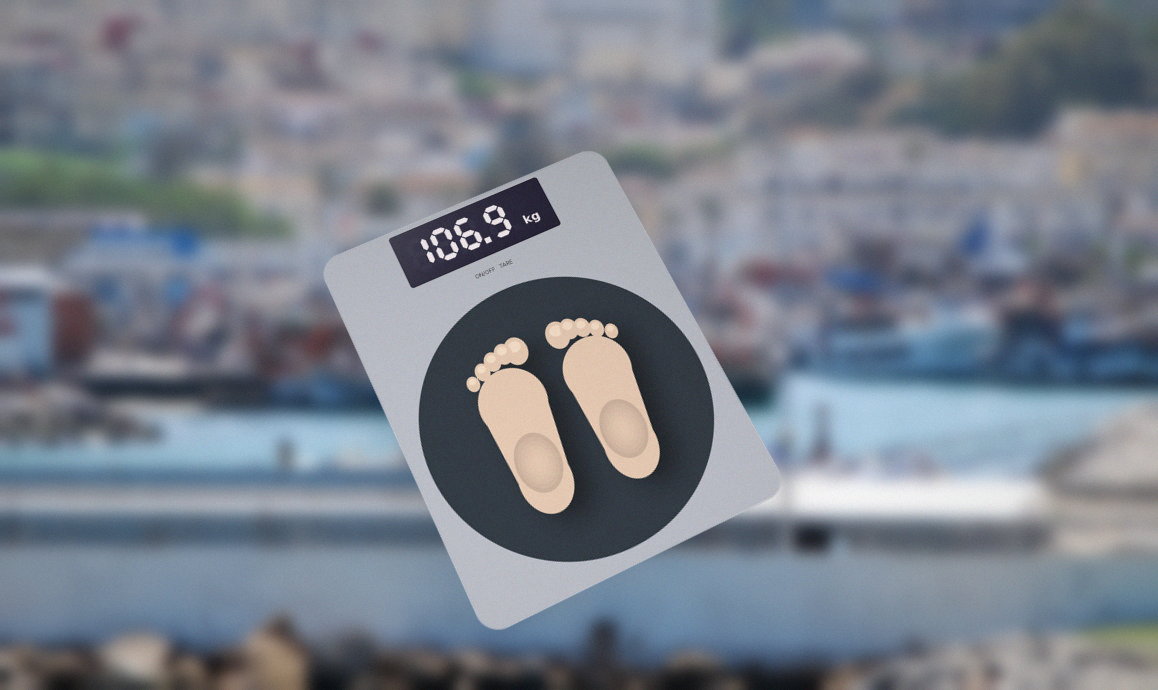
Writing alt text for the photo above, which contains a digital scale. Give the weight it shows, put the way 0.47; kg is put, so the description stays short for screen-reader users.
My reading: 106.9; kg
